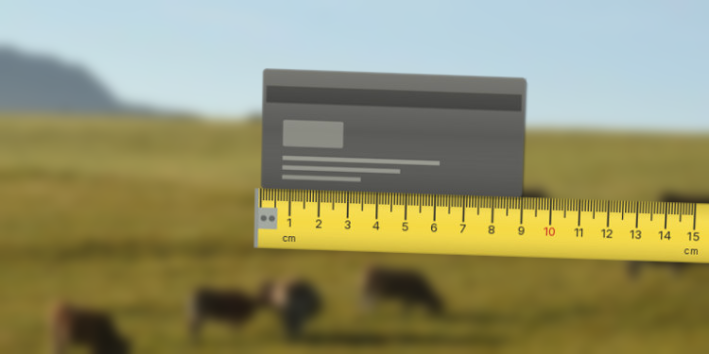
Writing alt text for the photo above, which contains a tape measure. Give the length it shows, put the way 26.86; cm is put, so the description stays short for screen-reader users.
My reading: 9; cm
